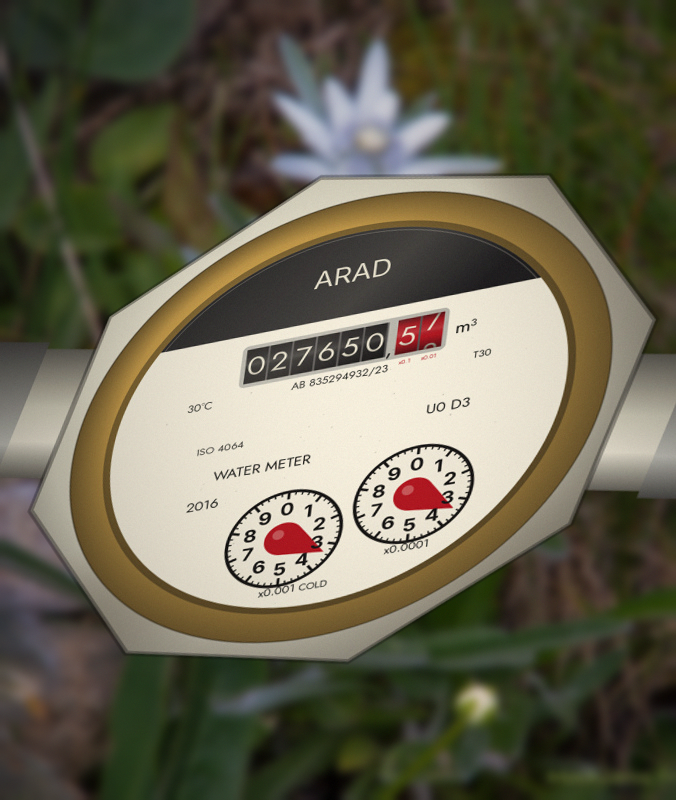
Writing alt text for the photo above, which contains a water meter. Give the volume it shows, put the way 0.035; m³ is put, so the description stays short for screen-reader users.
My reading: 27650.5733; m³
